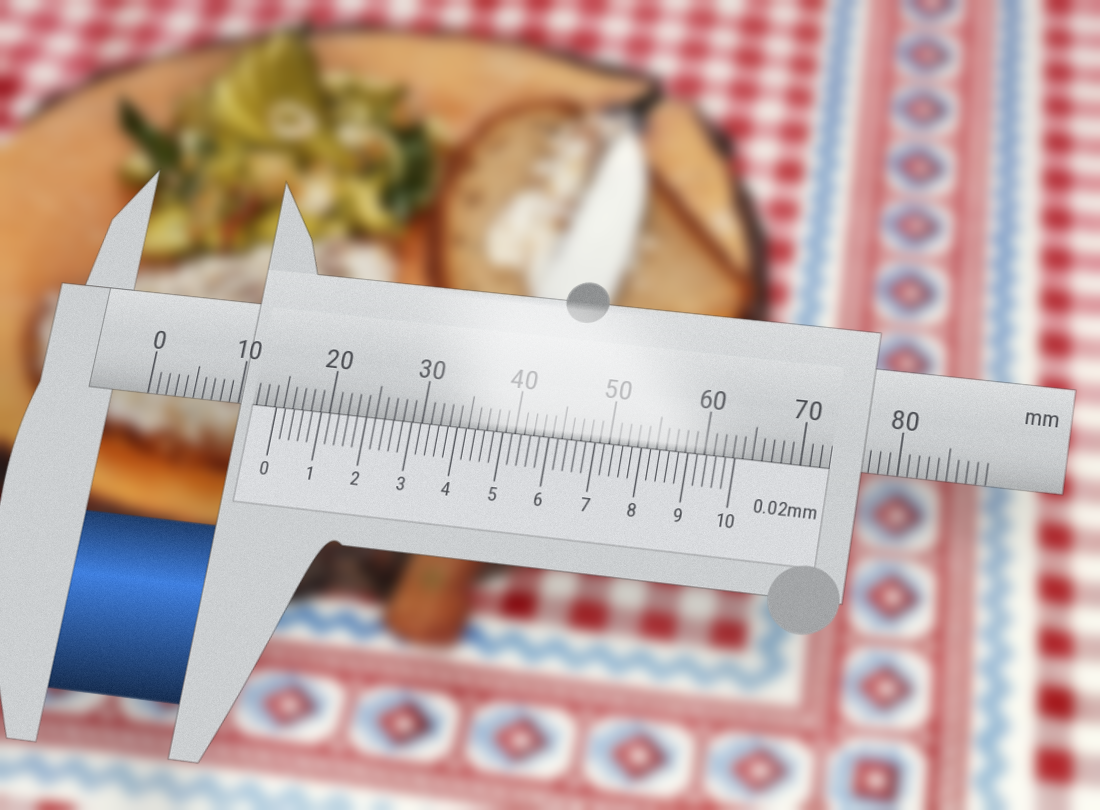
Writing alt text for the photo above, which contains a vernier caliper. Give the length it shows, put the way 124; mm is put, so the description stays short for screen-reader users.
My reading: 14.2; mm
